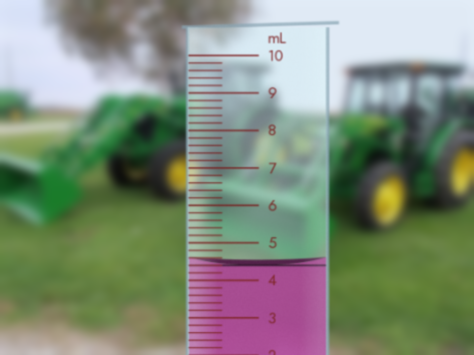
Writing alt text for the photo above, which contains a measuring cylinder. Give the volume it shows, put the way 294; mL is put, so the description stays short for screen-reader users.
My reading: 4.4; mL
